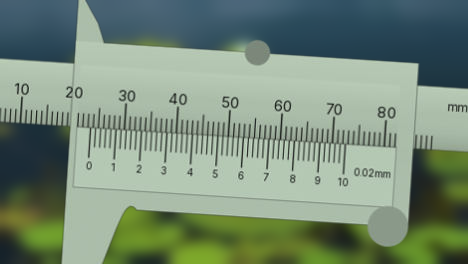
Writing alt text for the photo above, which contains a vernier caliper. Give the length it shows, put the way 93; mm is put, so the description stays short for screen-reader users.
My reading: 23.5; mm
